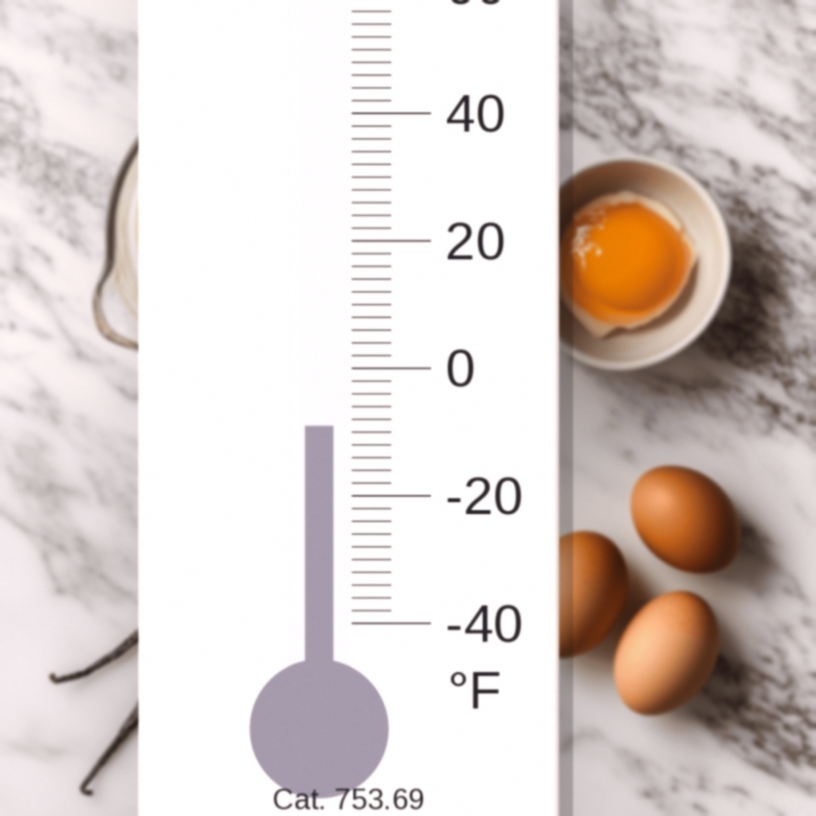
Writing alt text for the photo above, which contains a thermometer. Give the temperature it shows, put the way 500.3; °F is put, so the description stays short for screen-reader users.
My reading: -9; °F
